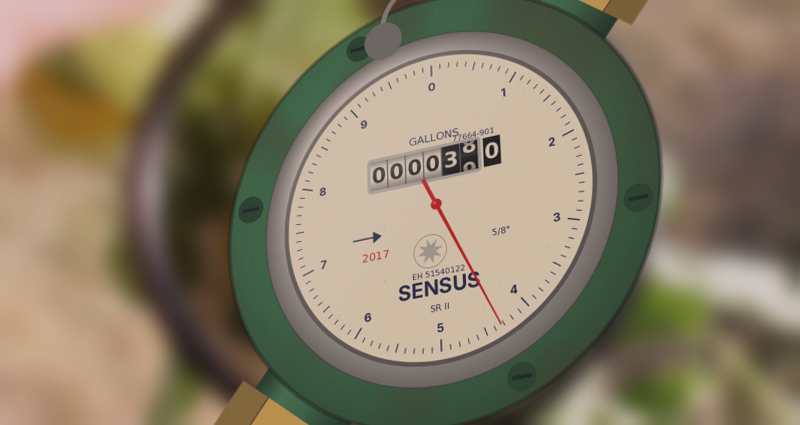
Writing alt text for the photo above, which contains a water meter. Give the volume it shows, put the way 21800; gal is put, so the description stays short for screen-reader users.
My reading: 384.3; gal
